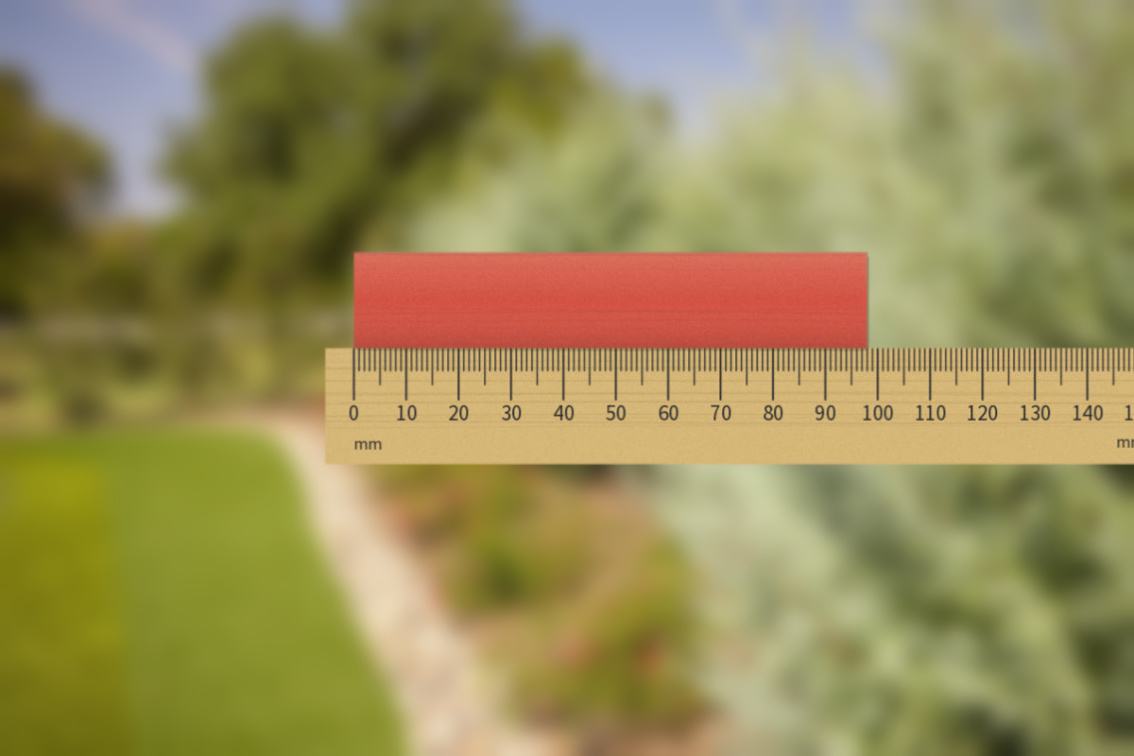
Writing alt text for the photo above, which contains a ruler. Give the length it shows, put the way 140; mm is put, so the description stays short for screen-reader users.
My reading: 98; mm
